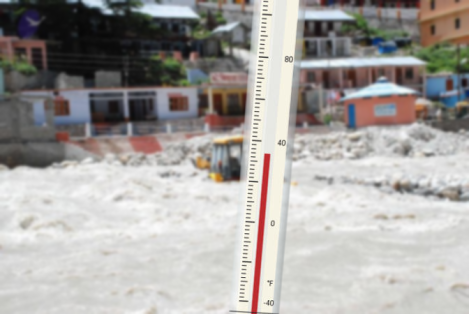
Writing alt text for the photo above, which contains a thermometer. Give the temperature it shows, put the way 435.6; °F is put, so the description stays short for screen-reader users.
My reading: 34; °F
